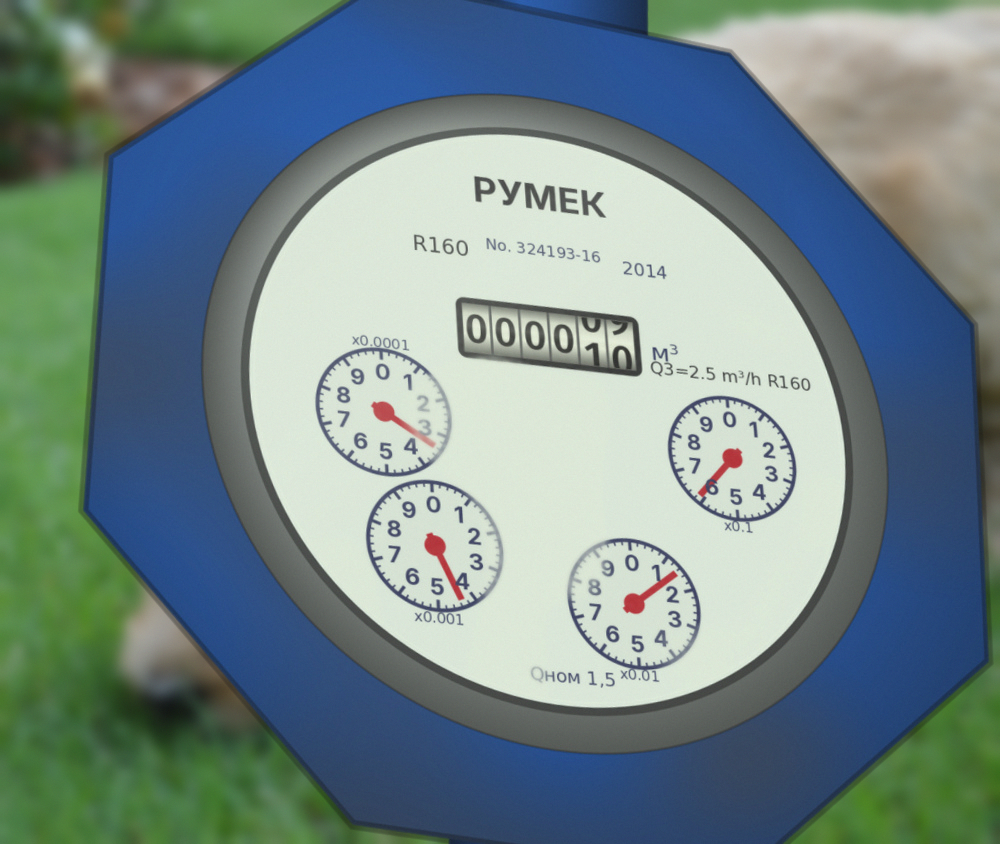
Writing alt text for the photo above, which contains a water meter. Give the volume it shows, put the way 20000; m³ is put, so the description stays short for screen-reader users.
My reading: 9.6143; m³
